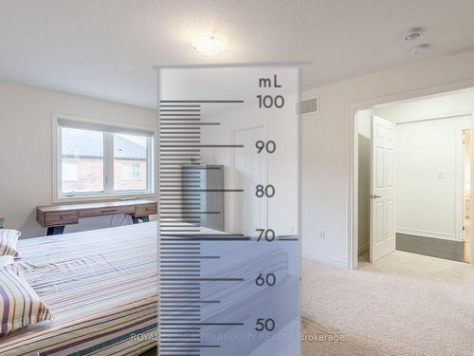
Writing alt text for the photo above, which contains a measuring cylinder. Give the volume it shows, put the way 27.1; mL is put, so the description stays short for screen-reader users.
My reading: 69; mL
